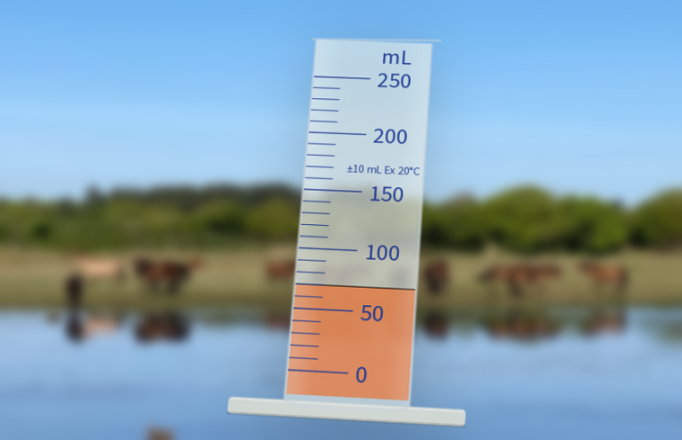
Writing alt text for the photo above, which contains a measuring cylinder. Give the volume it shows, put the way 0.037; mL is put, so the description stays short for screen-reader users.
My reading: 70; mL
